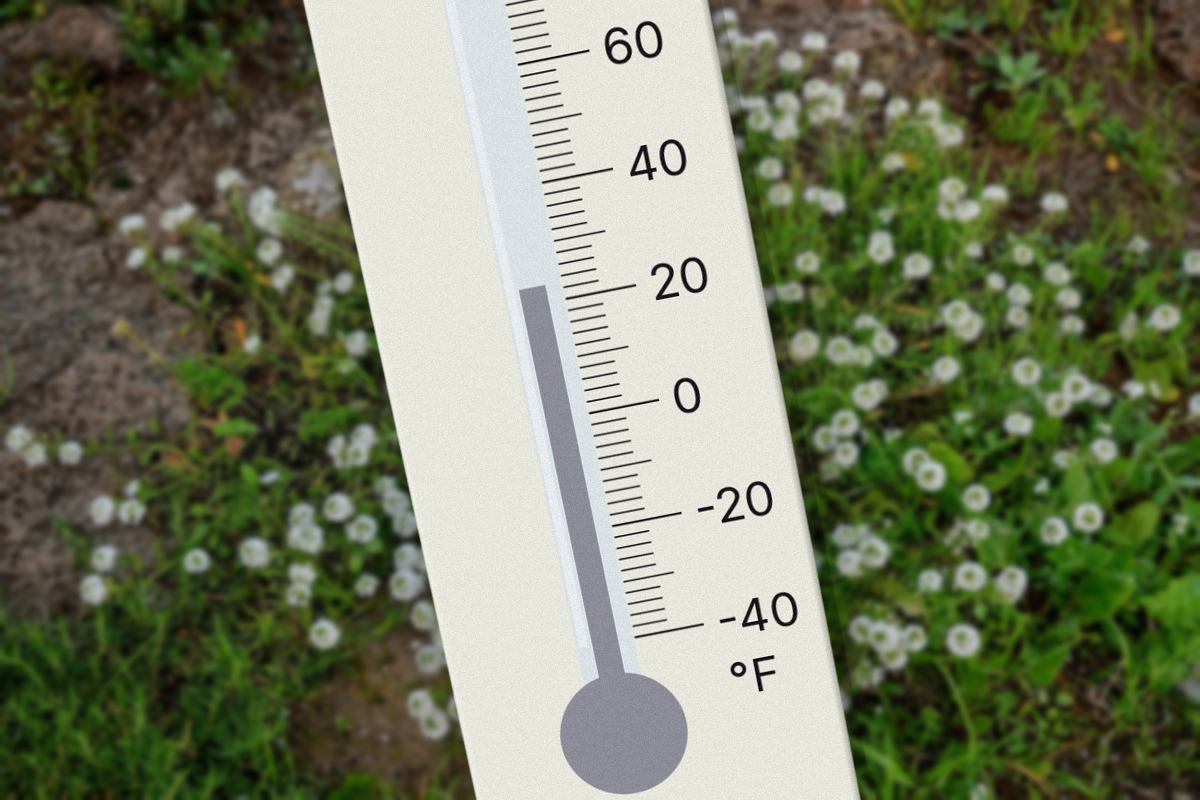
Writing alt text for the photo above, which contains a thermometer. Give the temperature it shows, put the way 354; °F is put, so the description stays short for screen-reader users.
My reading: 23; °F
